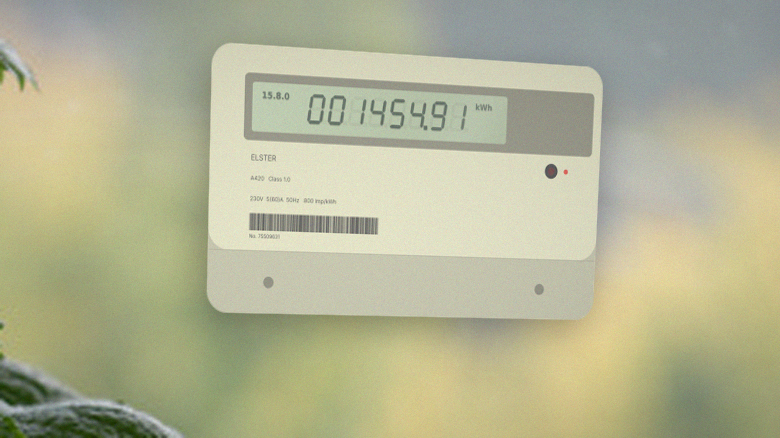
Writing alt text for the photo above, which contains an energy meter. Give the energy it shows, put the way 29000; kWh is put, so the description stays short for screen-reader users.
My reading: 1454.91; kWh
